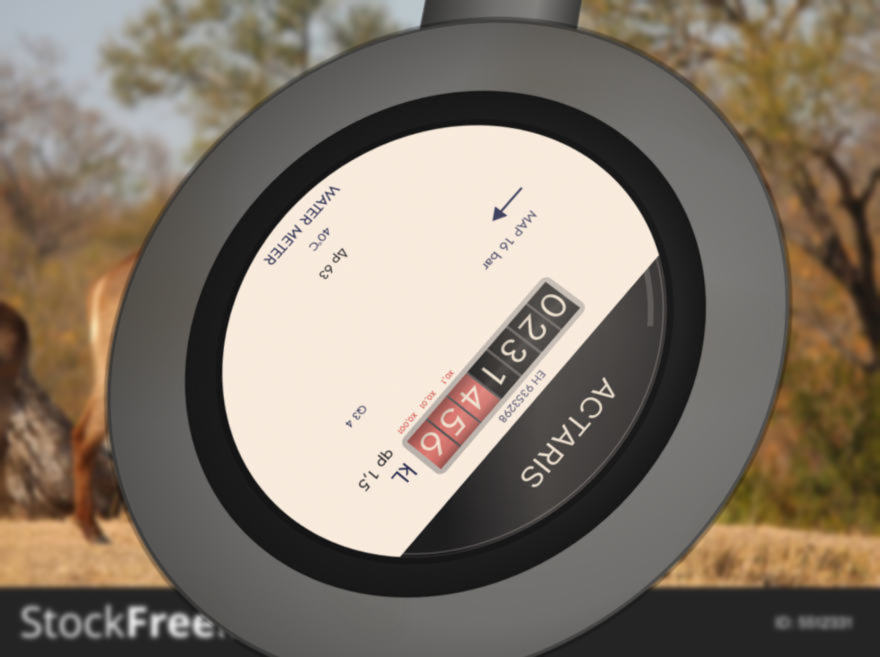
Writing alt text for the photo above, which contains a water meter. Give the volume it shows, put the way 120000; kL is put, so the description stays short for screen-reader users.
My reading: 231.456; kL
